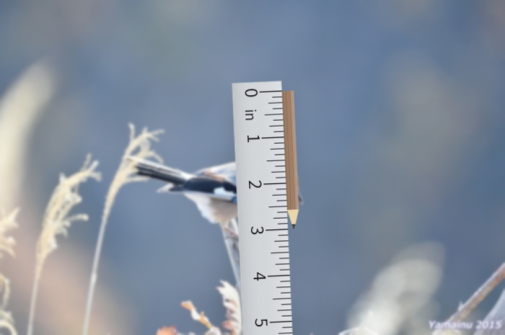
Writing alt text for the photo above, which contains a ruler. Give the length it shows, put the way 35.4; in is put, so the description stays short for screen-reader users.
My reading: 3; in
